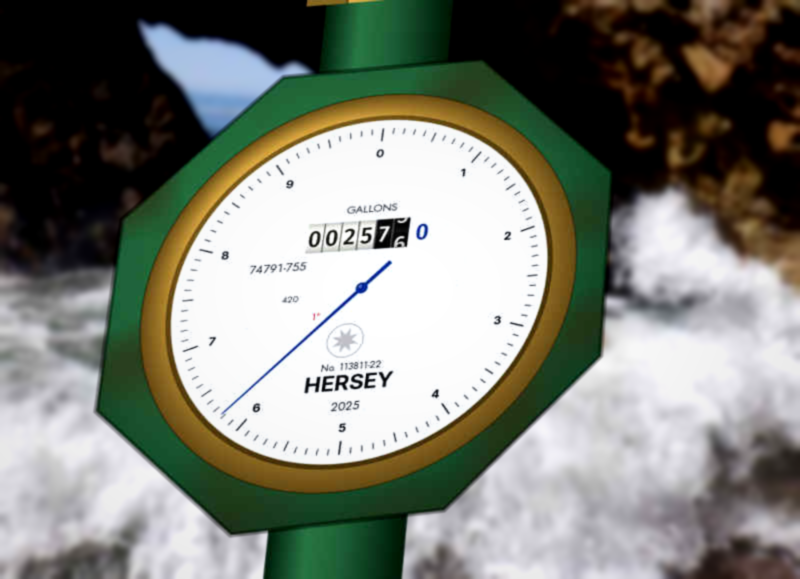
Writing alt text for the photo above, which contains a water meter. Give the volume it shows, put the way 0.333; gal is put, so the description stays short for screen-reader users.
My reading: 25756.2; gal
